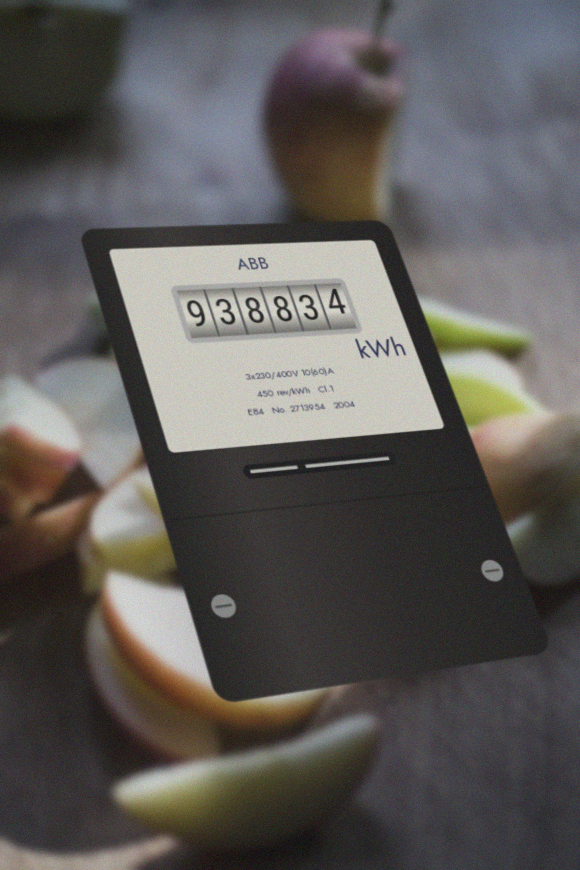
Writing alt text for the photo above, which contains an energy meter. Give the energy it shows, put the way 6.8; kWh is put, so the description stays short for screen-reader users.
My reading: 938834; kWh
